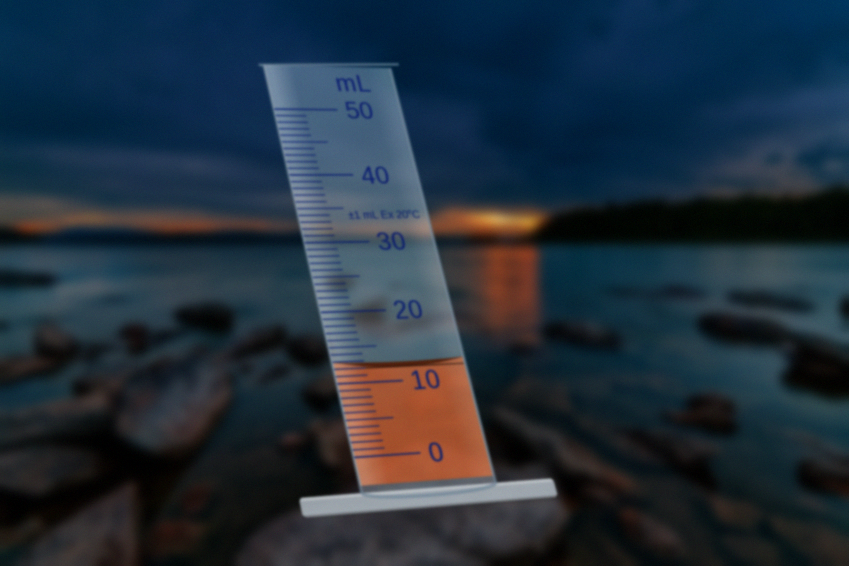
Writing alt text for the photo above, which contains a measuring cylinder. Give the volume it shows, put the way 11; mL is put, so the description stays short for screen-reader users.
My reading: 12; mL
